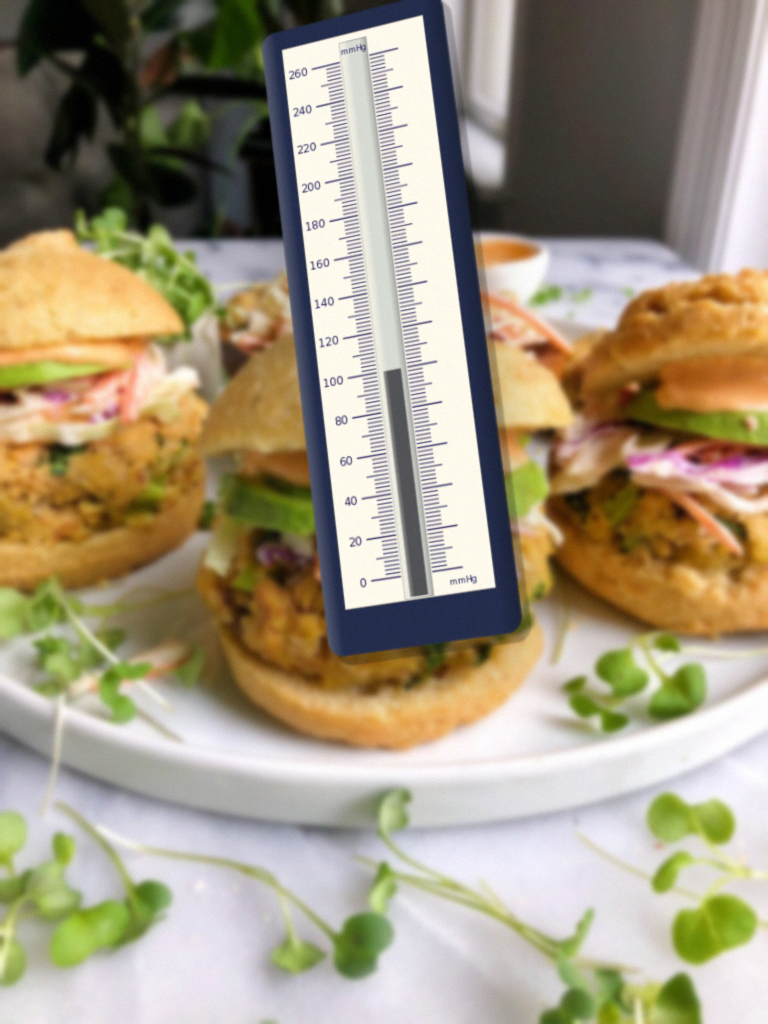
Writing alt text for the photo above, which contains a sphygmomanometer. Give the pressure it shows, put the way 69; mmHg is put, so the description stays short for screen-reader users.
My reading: 100; mmHg
